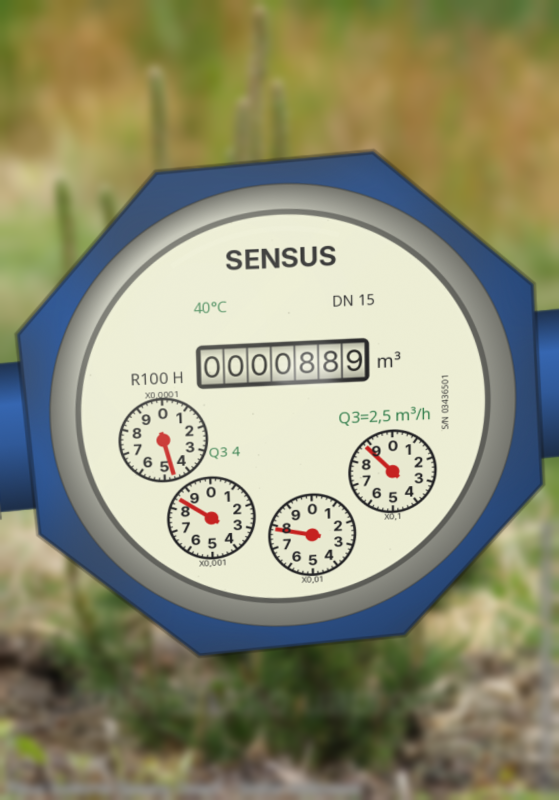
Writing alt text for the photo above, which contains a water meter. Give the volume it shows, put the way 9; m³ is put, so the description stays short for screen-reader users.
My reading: 889.8784; m³
